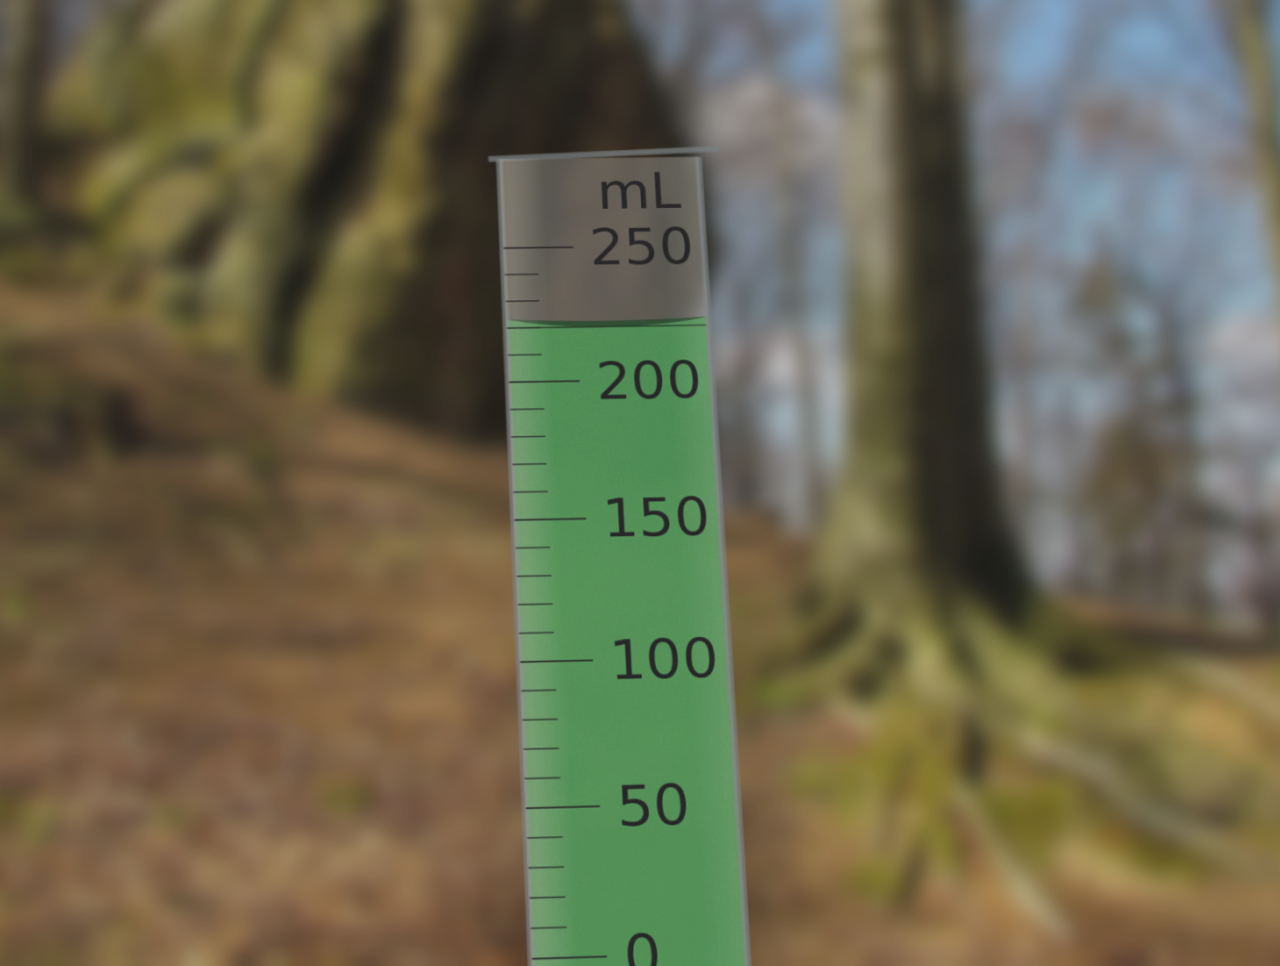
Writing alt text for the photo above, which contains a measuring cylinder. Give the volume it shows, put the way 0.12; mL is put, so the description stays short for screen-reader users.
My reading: 220; mL
